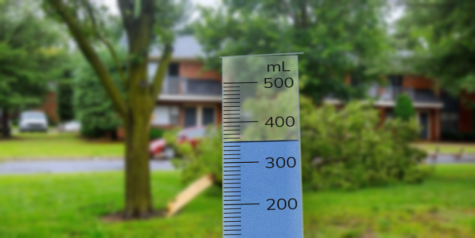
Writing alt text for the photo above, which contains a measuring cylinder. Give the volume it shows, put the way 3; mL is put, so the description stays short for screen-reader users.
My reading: 350; mL
